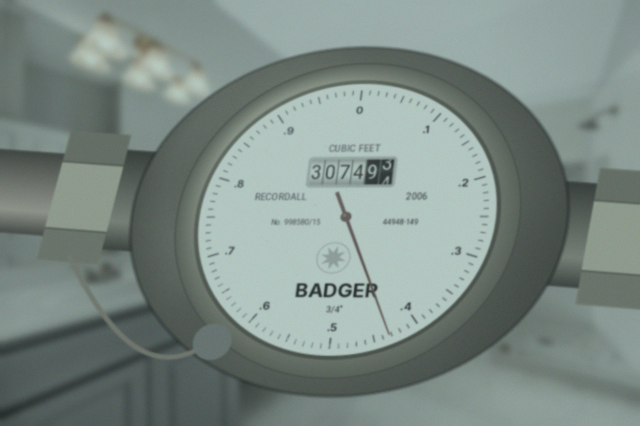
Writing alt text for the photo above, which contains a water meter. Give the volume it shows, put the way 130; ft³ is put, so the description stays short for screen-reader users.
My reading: 307493.43; ft³
